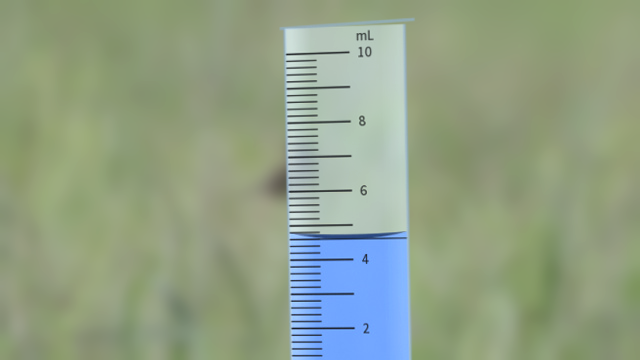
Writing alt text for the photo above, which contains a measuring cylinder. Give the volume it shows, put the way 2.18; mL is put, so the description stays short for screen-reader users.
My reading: 4.6; mL
